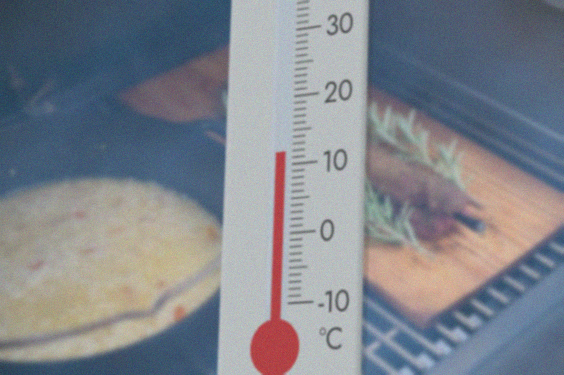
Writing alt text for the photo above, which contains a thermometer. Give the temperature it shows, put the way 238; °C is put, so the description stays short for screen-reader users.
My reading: 12; °C
